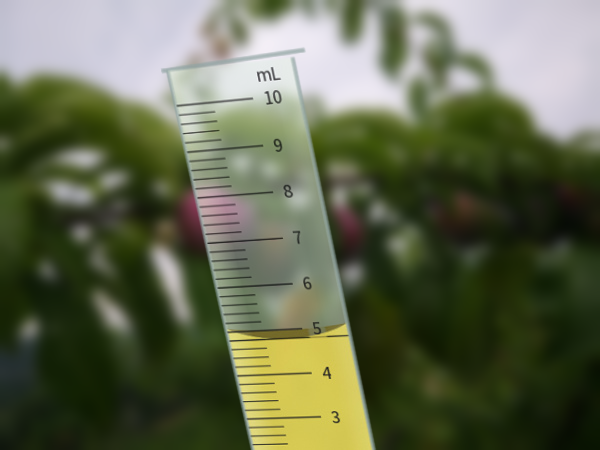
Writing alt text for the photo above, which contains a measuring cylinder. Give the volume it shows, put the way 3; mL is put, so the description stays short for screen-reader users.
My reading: 4.8; mL
